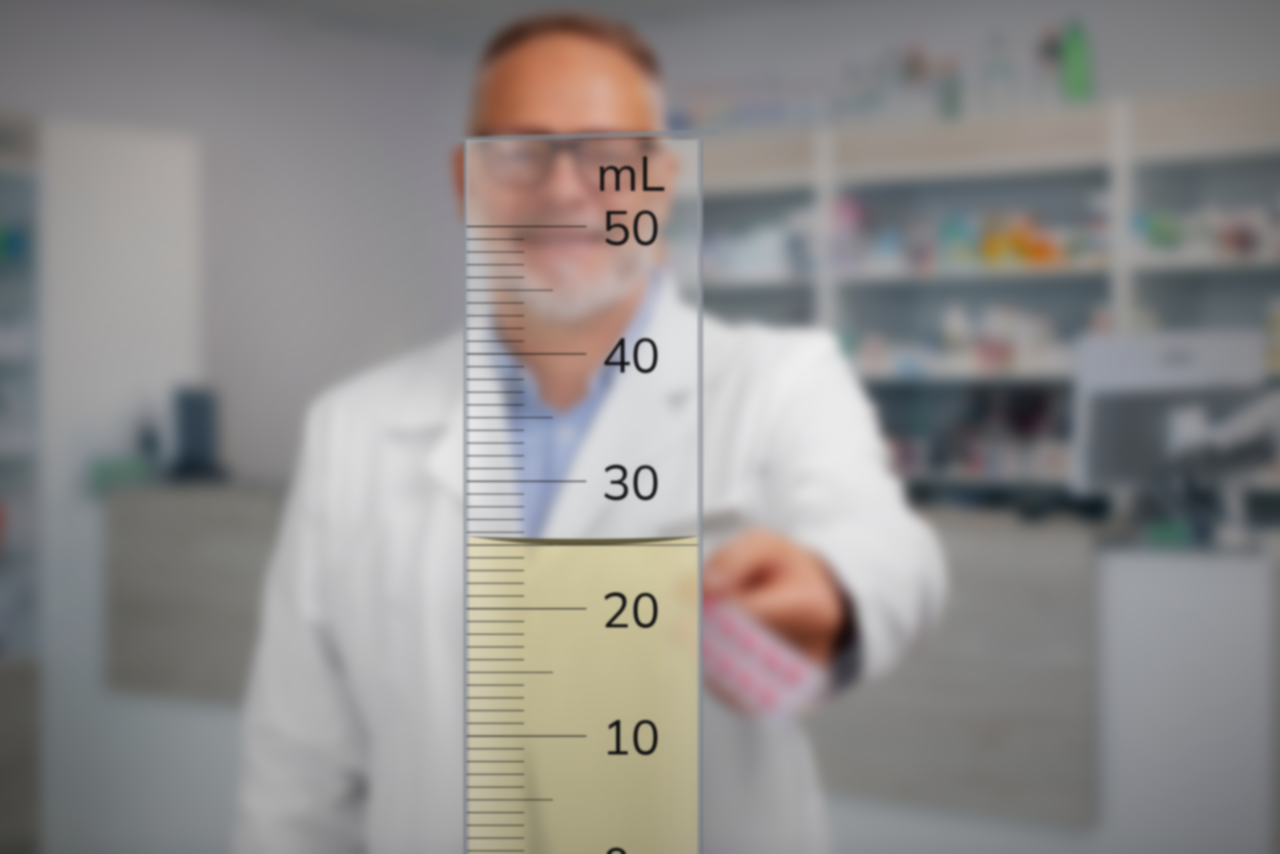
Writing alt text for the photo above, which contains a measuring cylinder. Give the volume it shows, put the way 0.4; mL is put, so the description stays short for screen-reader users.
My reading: 25; mL
